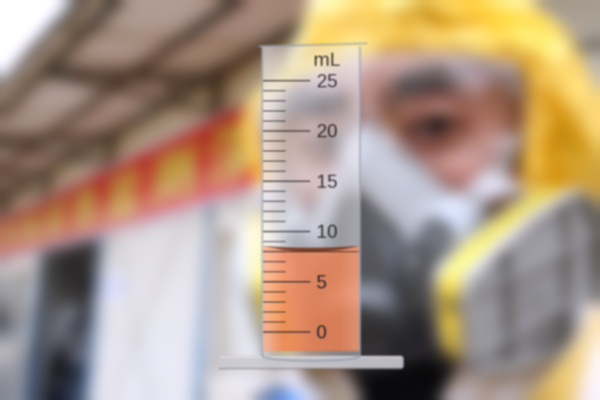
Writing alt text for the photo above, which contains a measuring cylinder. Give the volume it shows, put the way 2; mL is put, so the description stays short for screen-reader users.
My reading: 8; mL
